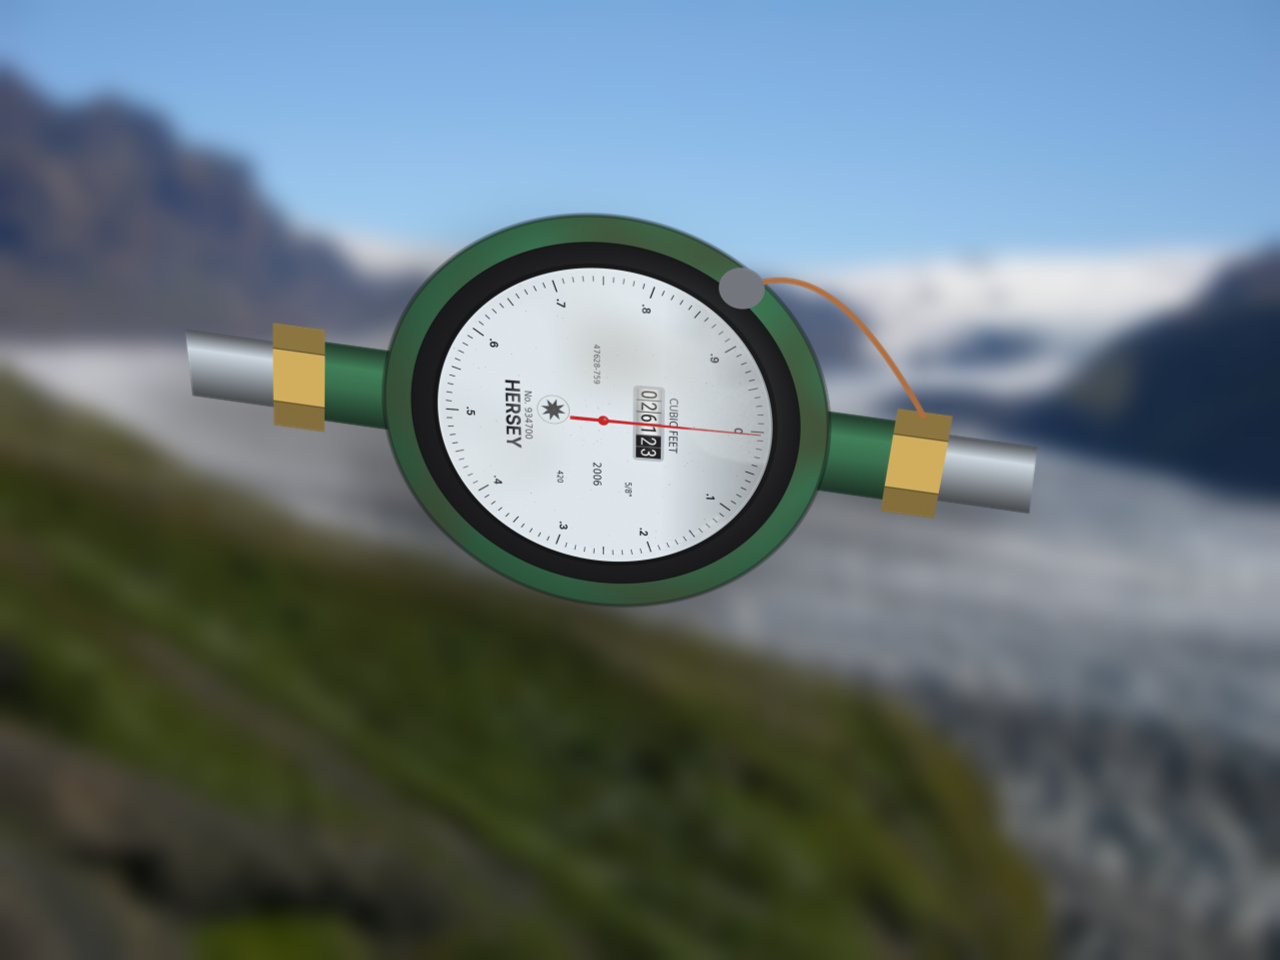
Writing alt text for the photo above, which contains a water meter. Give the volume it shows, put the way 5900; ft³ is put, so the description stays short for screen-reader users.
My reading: 26123.00; ft³
